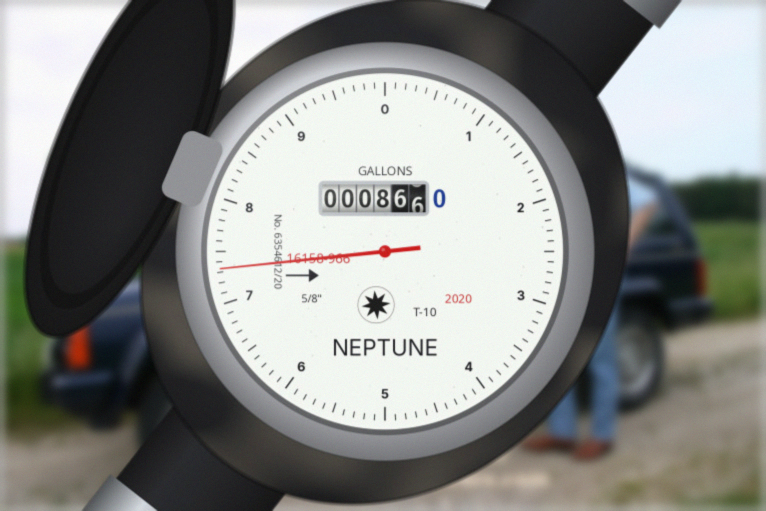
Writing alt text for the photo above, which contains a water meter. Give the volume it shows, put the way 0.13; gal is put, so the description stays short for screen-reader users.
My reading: 8657.3; gal
